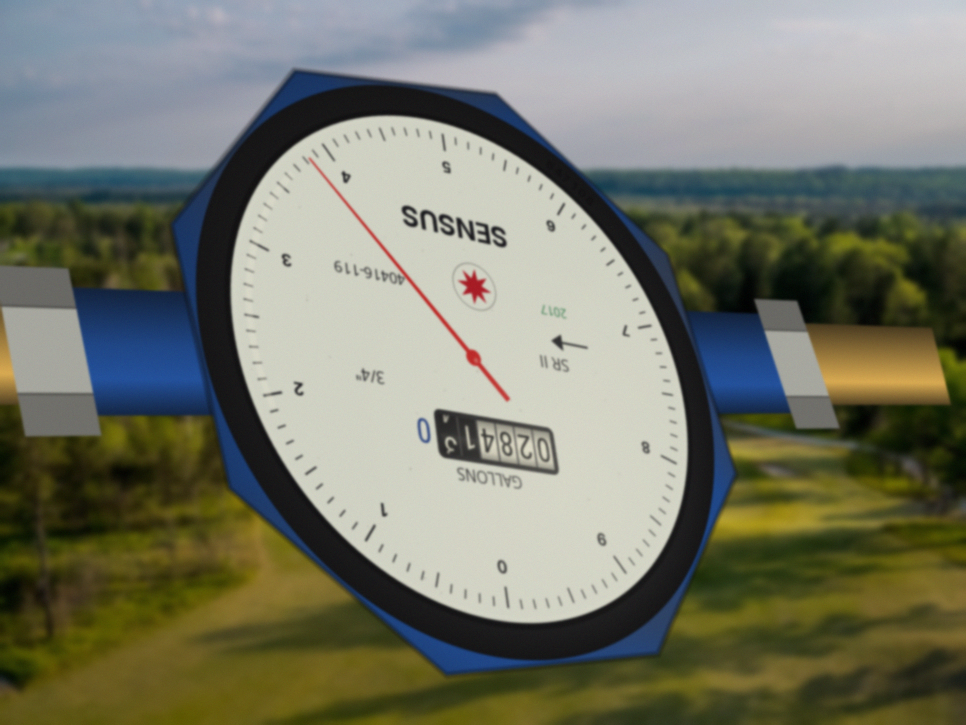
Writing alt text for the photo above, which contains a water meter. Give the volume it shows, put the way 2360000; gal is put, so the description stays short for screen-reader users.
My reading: 284133.8; gal
